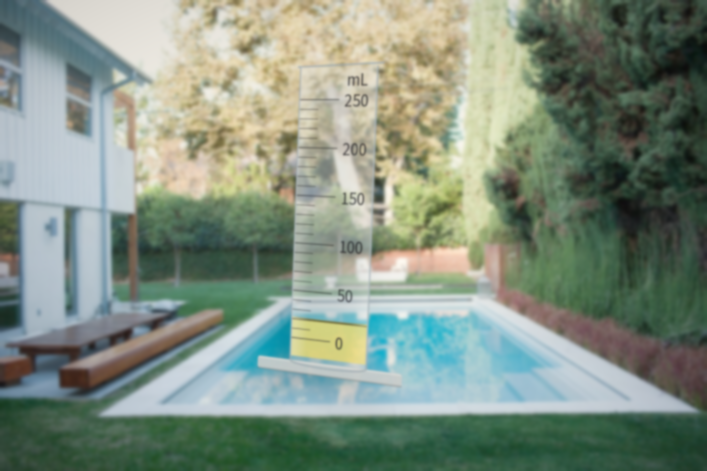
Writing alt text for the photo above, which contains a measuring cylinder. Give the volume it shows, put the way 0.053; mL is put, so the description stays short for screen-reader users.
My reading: 20; mL
